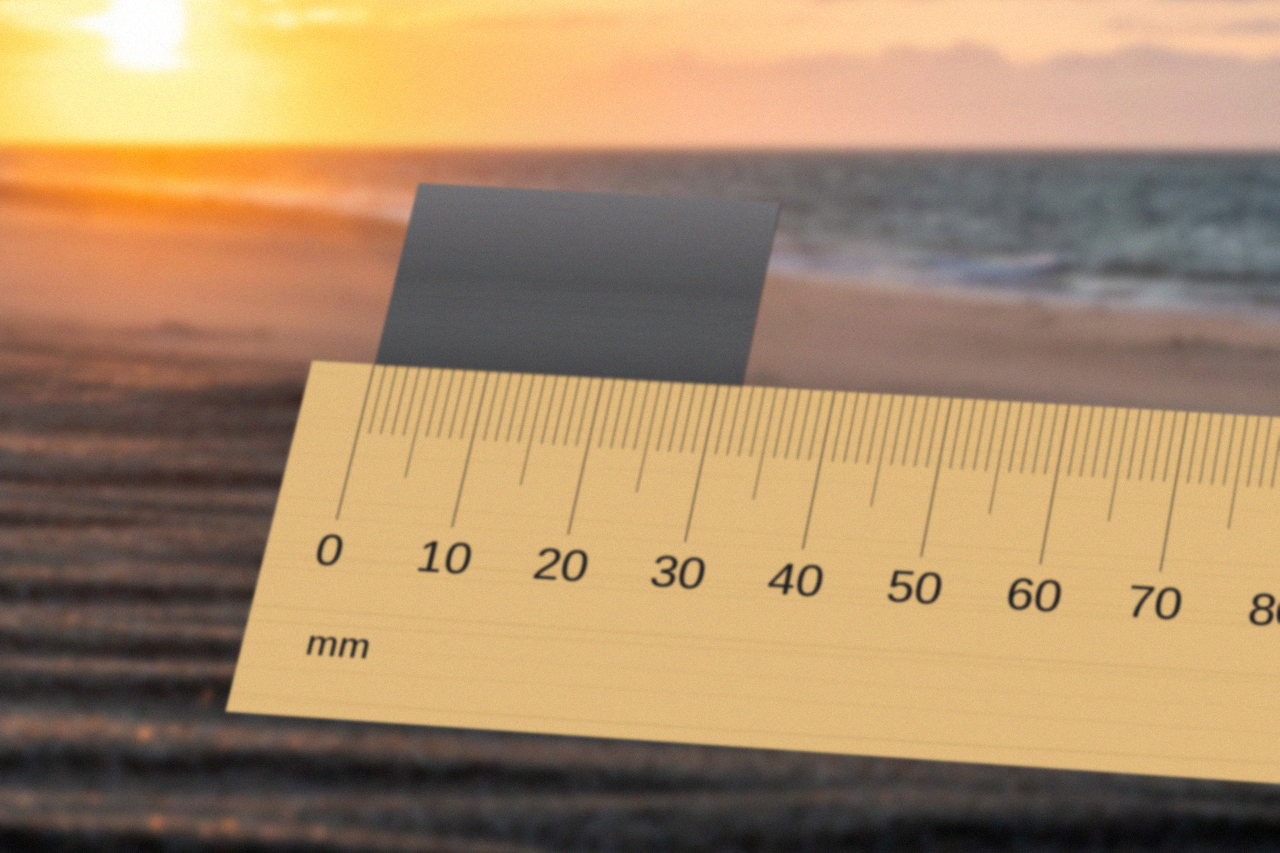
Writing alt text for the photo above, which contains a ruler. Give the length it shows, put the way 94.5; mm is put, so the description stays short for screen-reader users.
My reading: 32; mm
